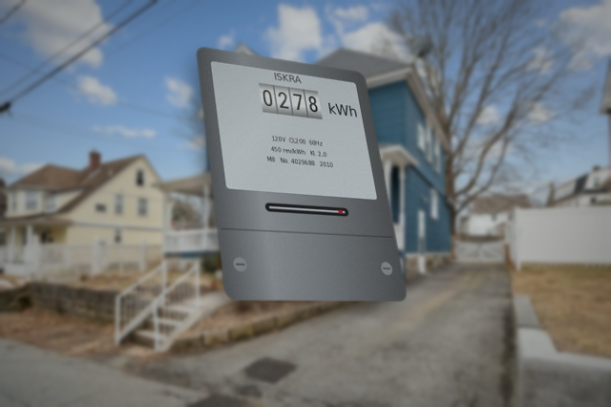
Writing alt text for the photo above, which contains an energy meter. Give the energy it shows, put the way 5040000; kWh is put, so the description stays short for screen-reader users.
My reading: 278; kWh
